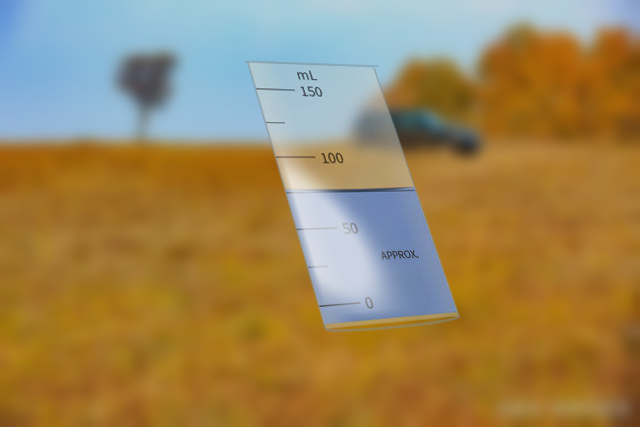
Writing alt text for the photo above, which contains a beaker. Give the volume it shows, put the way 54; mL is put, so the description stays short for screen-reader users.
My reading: 75; mL
